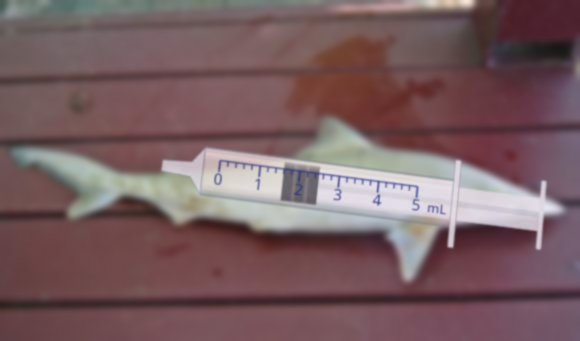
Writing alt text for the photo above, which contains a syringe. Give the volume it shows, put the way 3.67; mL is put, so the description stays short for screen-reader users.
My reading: 1.6; mL
